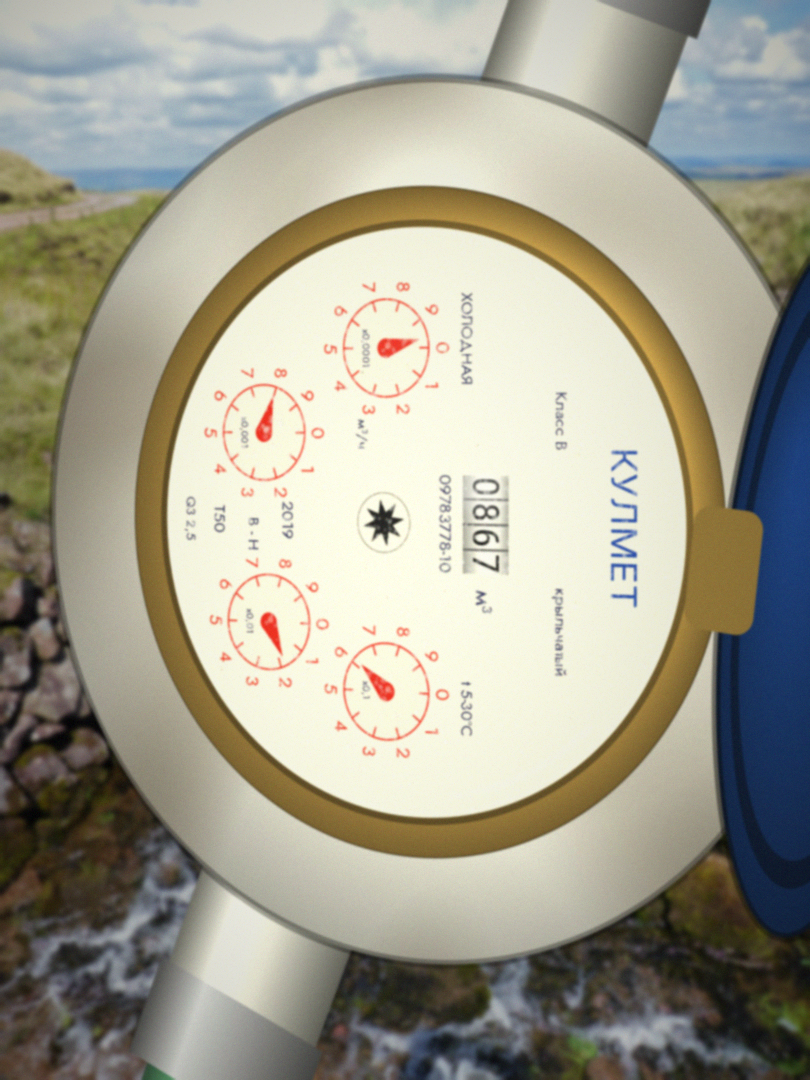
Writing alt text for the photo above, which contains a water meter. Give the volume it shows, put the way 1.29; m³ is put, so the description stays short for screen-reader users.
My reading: 867.6179; m³
